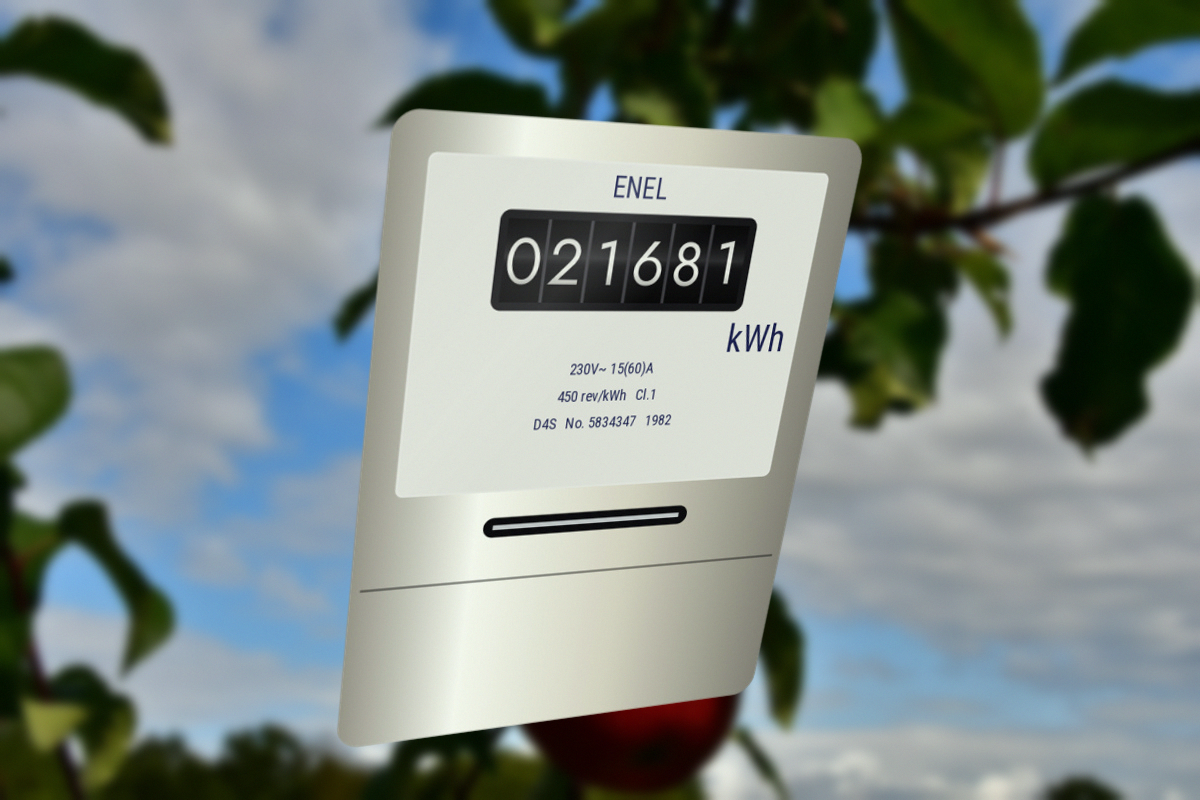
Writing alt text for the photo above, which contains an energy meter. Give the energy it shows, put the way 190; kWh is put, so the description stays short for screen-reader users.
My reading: 21681; kWh
